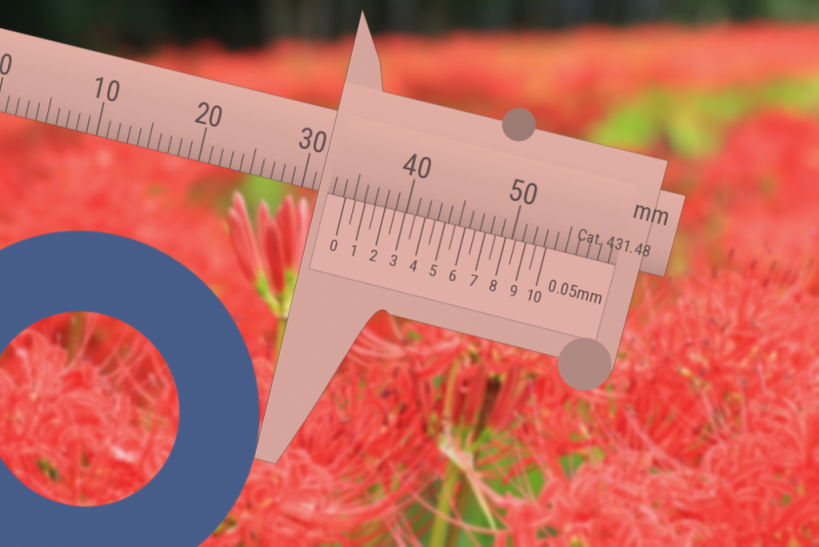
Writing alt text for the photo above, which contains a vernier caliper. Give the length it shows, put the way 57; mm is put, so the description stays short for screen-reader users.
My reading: 34.2; mm
